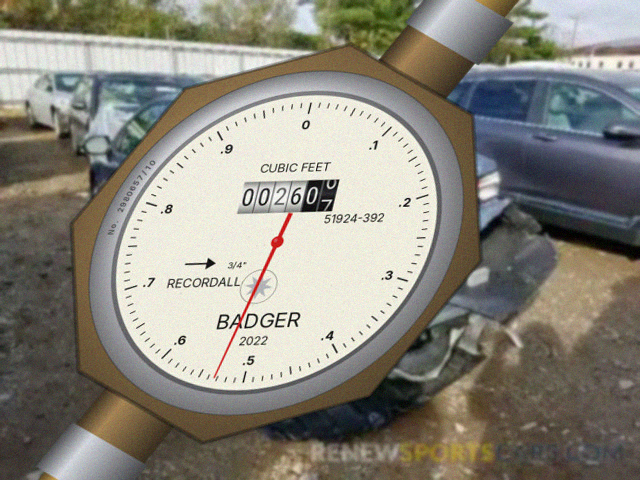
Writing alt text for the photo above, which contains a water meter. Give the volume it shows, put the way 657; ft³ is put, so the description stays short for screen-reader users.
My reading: 2606.53; ft³
